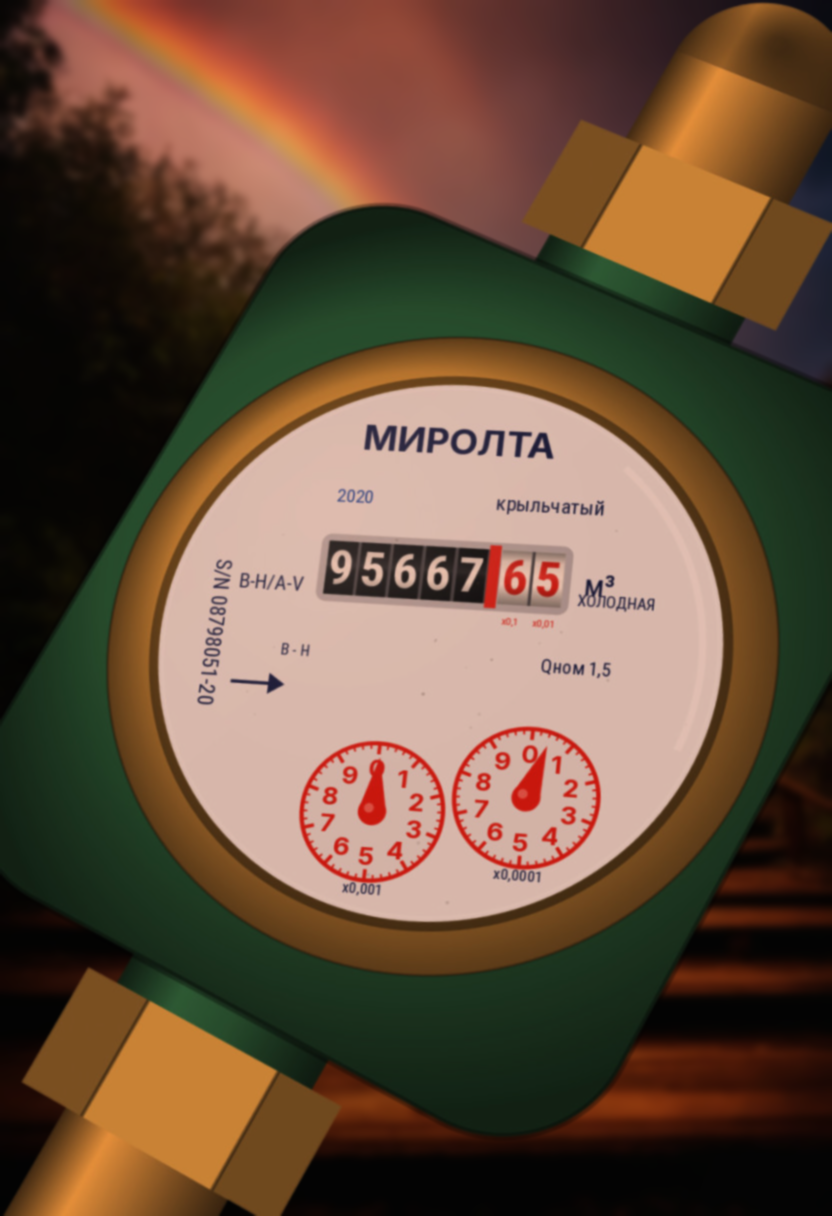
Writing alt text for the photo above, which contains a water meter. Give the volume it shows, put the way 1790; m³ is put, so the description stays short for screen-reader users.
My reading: 95667.6500; m³
